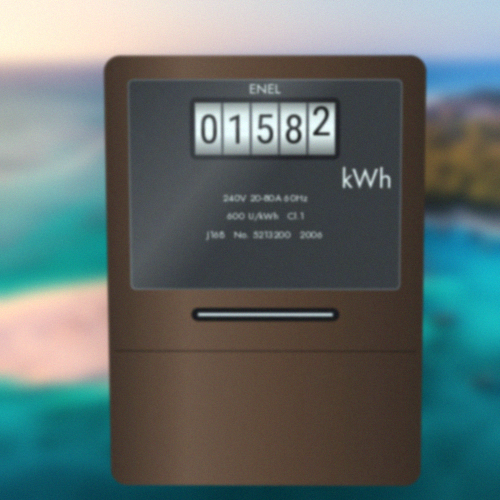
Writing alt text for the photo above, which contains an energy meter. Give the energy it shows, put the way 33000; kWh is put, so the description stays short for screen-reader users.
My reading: 1582; kWh
